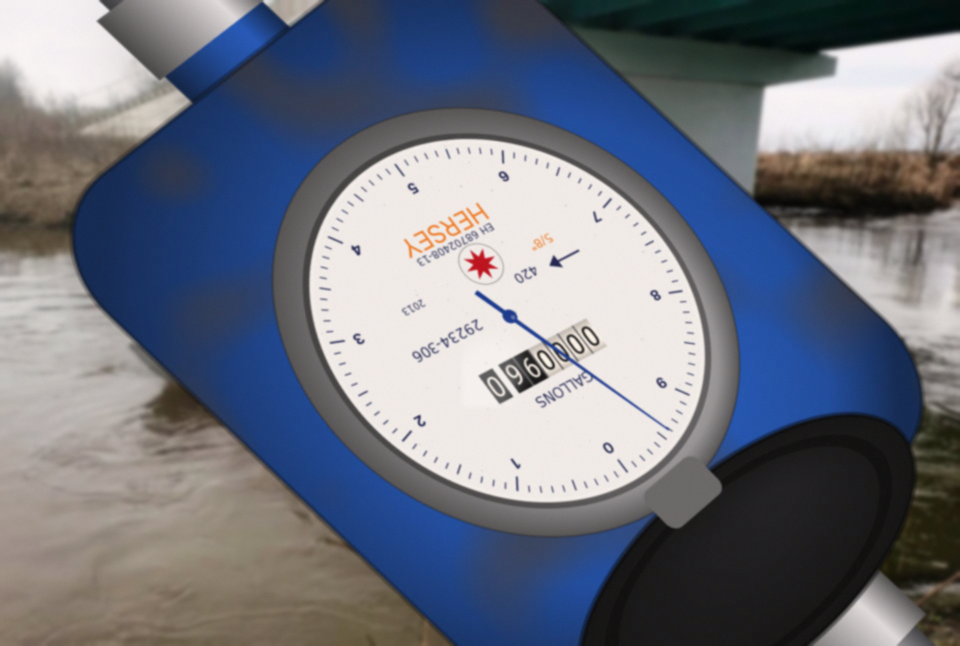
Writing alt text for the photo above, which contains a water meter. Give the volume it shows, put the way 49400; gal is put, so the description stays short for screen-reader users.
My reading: 959.4; gal
